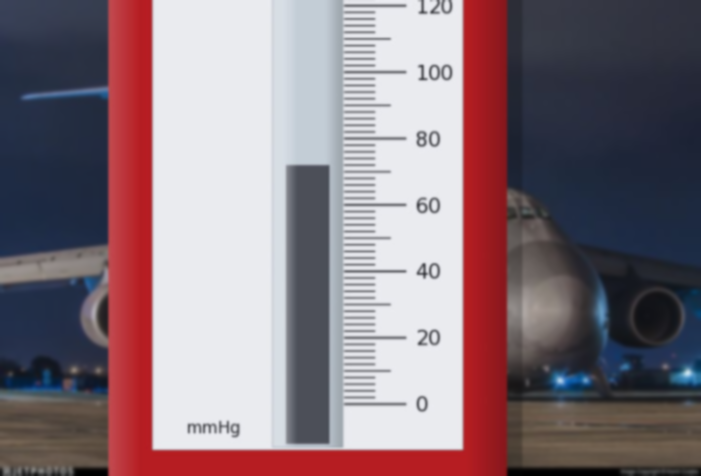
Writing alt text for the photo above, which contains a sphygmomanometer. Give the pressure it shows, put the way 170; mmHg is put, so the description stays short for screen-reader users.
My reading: 72; mmHg
